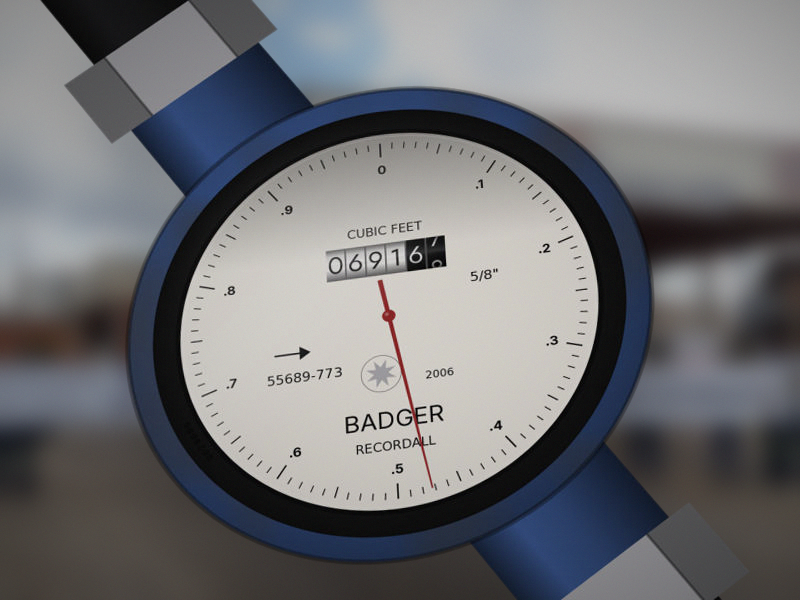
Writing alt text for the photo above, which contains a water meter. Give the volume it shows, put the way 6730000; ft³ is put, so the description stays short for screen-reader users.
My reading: 69167.47; ft³
